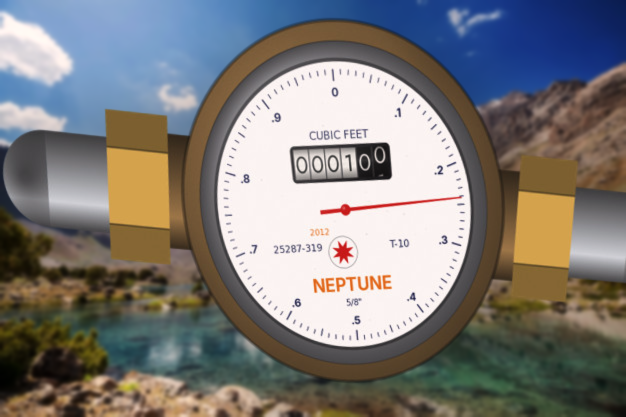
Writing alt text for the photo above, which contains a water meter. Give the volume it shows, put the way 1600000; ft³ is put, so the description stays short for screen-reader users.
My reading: 100.24; ft³
